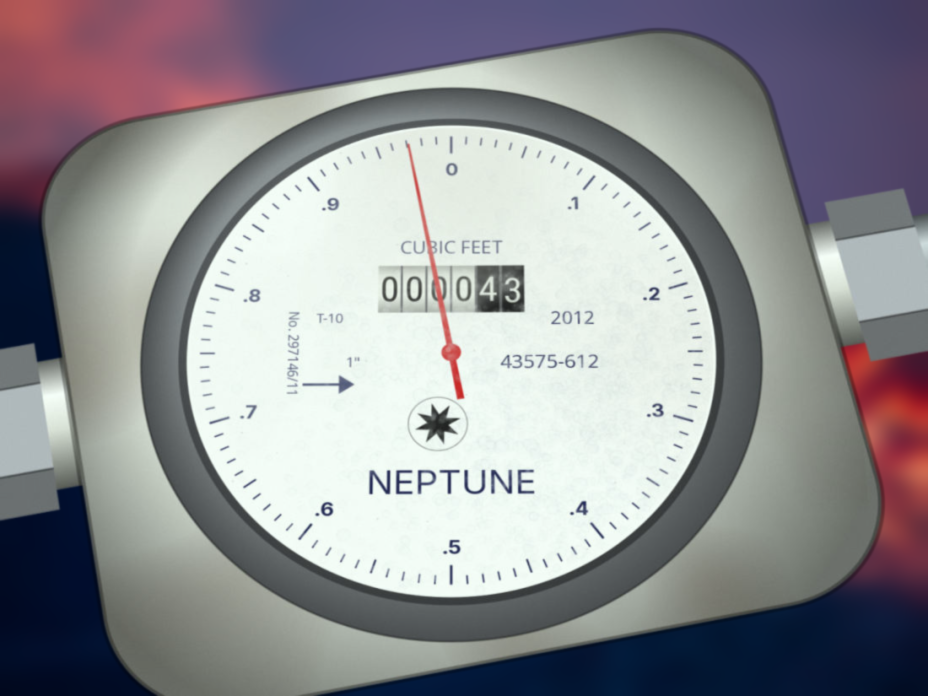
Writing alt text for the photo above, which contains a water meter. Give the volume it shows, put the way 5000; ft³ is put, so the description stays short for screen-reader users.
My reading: 42.97; ft³
